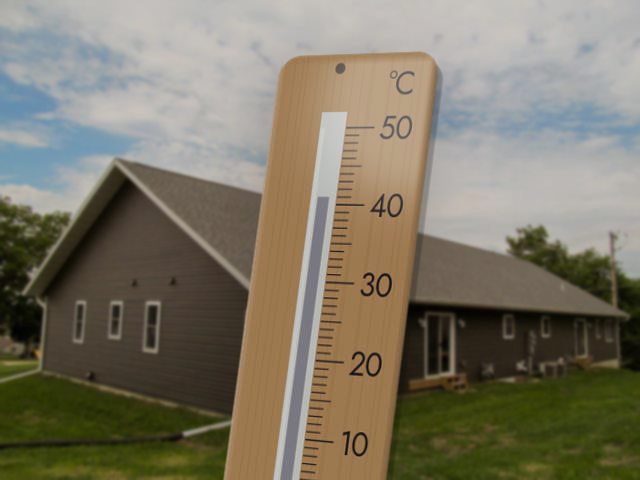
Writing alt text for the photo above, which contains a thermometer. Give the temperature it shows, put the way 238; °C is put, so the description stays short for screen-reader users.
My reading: 41; °C
